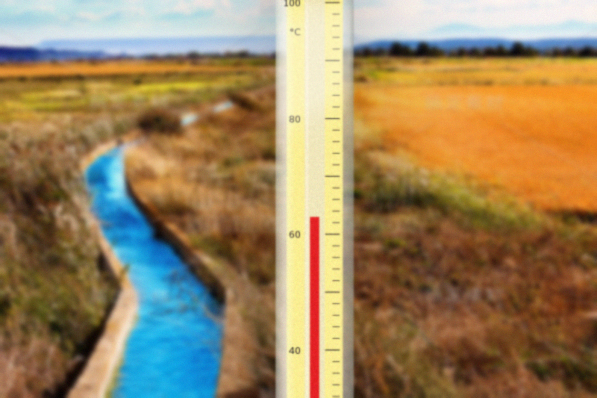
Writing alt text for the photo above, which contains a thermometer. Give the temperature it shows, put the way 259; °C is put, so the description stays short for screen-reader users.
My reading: 63; °C
